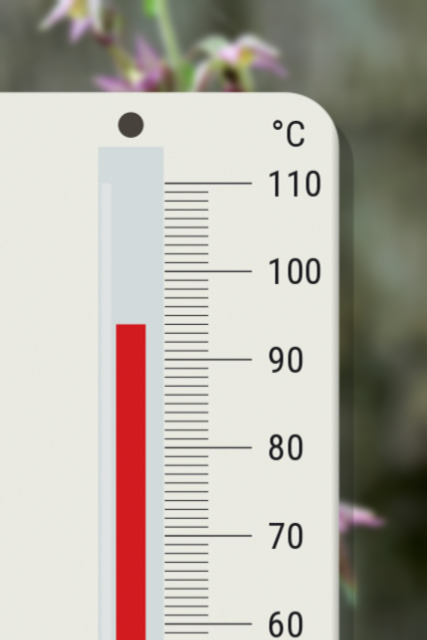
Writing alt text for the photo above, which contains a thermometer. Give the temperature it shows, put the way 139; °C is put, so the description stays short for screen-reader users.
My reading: 94; °C
